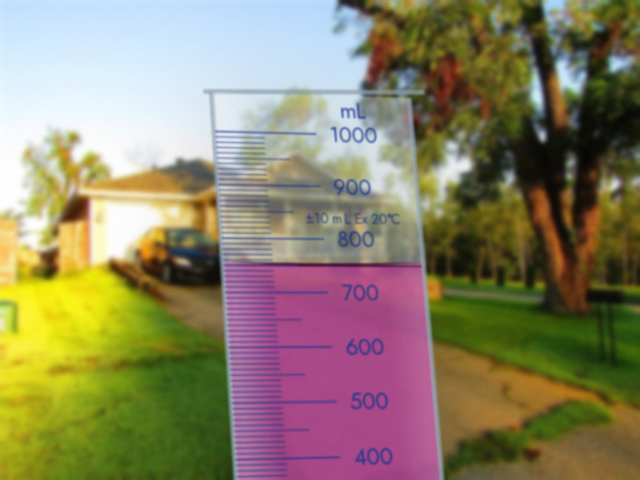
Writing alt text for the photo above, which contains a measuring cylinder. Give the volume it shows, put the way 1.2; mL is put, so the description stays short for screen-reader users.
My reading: 750; mL
